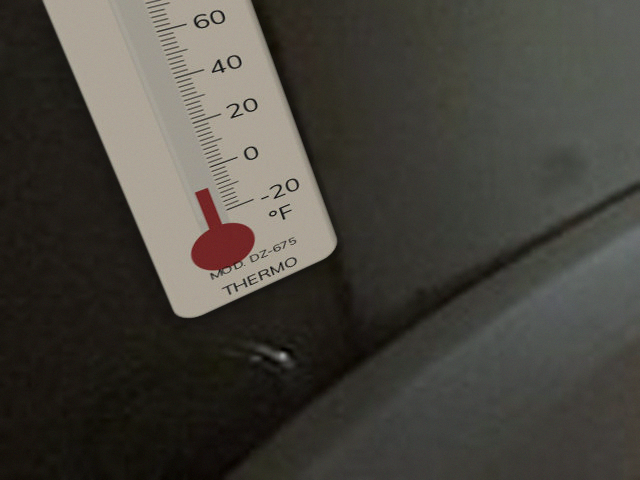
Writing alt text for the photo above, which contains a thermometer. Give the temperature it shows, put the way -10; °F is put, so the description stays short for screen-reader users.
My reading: -8; °F
